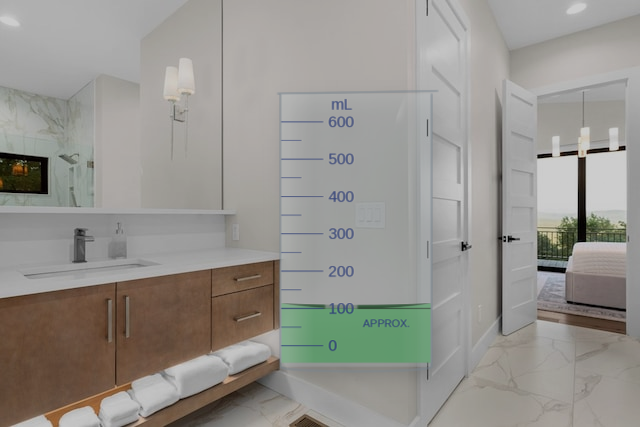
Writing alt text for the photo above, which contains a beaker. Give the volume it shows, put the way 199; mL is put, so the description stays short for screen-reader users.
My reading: 100; mL
